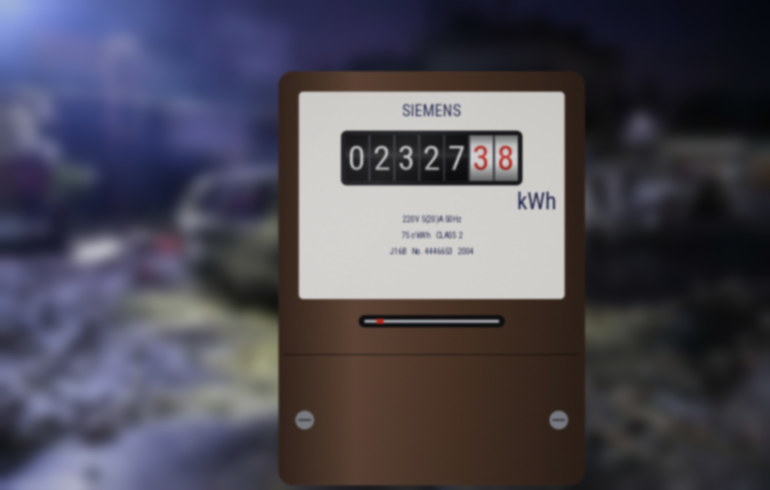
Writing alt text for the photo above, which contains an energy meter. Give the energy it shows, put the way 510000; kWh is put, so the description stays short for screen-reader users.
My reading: 2327.38; kWh
